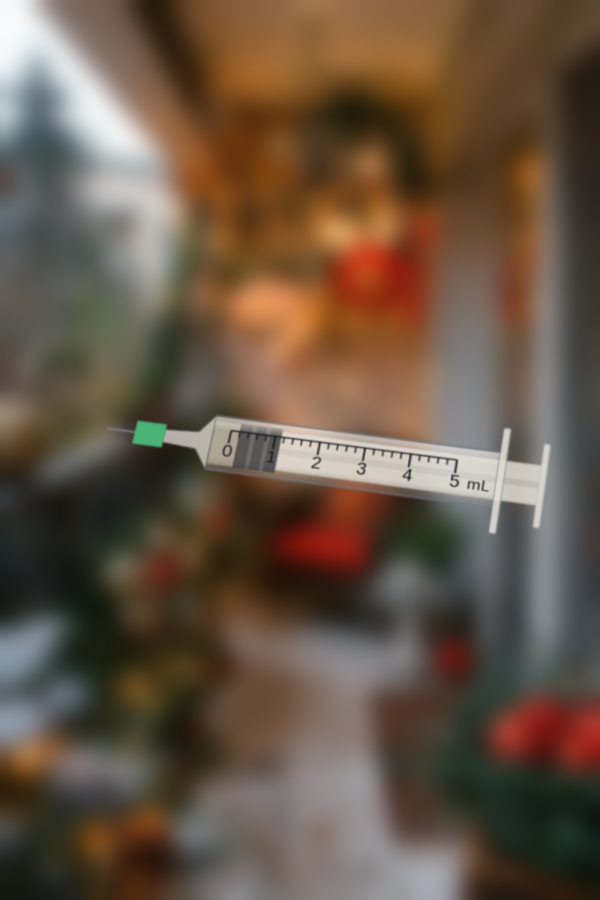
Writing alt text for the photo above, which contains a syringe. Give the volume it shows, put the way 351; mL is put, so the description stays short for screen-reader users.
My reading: 0.2; mL
